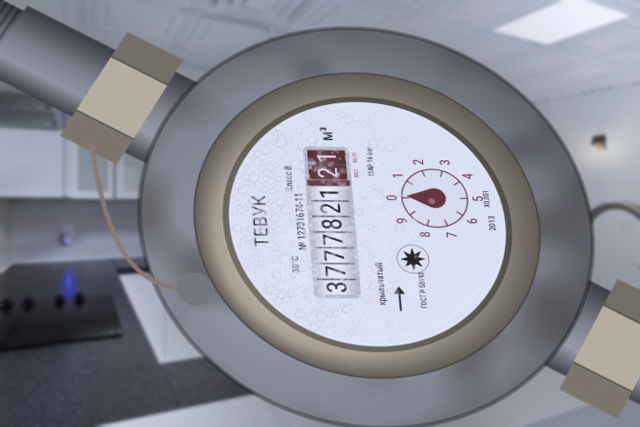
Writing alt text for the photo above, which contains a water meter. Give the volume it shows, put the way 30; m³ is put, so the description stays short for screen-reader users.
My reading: 3777821.210; m³
